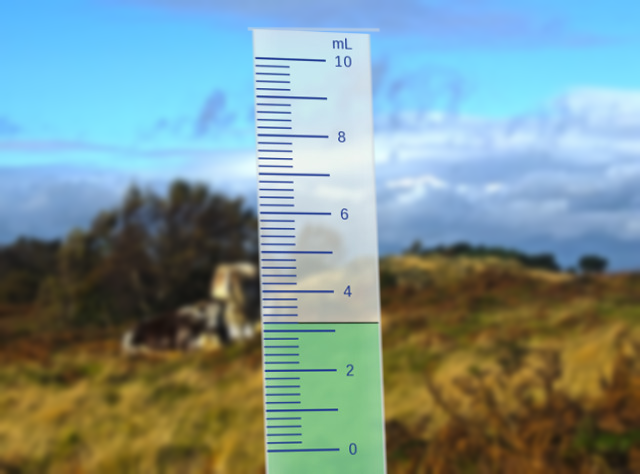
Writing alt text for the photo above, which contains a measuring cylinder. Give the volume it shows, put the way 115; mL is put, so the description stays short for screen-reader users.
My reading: 3.2; mL
